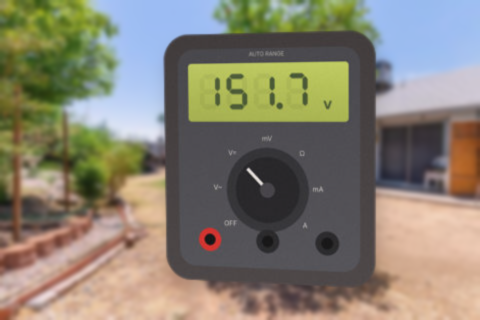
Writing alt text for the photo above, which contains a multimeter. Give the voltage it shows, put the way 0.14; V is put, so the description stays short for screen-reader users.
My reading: 151.7; V
